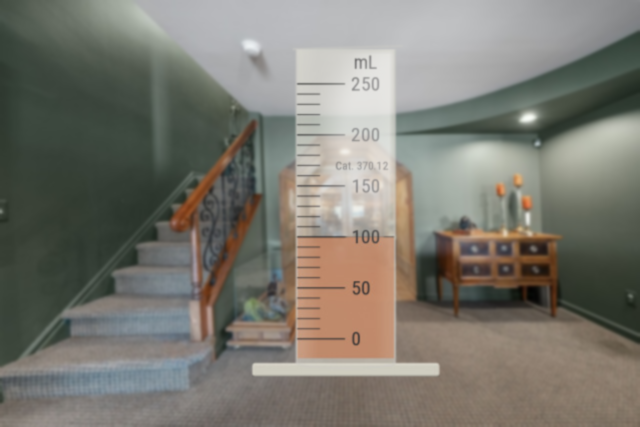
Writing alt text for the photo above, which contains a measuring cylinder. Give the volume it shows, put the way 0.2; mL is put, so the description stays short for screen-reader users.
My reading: 100; mL
